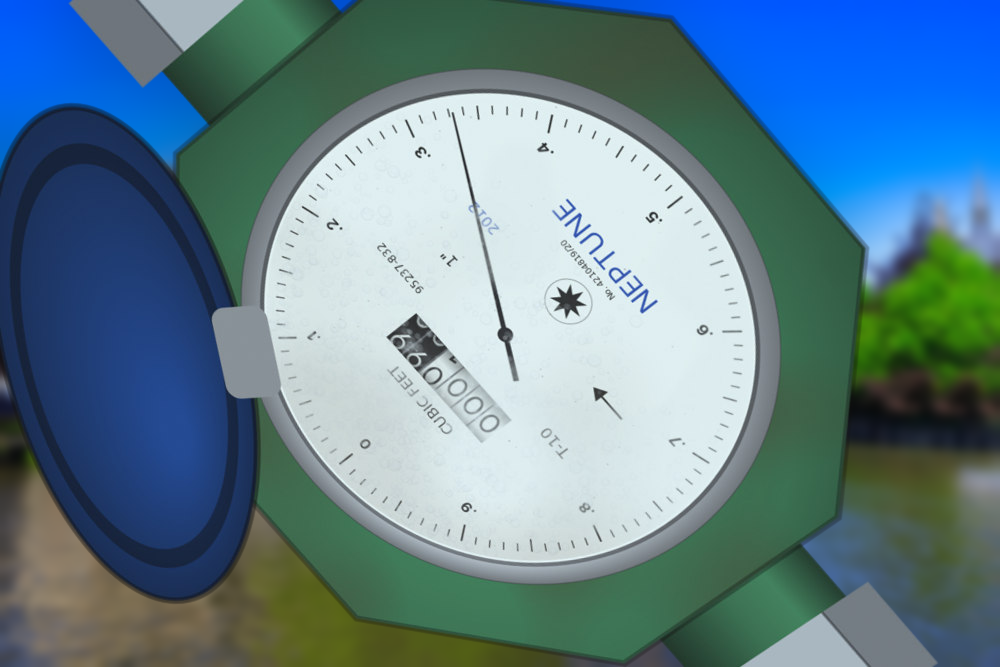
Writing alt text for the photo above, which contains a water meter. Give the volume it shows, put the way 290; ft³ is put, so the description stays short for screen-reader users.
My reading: 99.33; ft³
